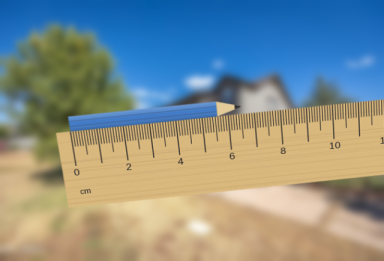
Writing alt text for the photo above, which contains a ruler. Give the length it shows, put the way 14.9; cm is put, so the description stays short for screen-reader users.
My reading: 6.5; cm
